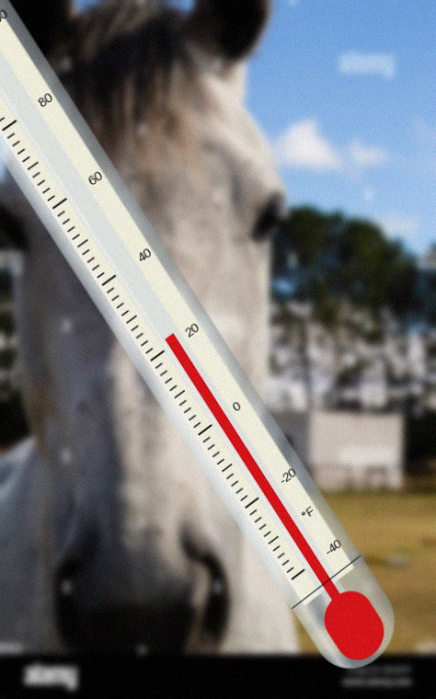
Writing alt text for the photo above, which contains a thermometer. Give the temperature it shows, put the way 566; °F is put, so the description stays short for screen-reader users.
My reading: 22; °F
